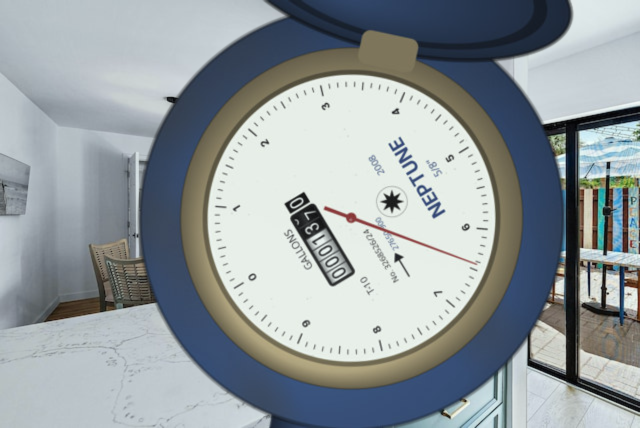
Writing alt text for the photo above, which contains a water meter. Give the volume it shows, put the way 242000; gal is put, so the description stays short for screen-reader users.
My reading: 1366.4; gal
